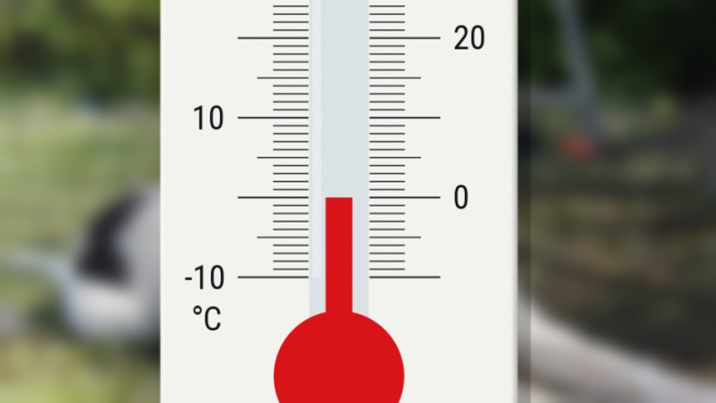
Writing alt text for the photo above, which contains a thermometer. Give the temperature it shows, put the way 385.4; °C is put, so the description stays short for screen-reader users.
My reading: 0; °C
